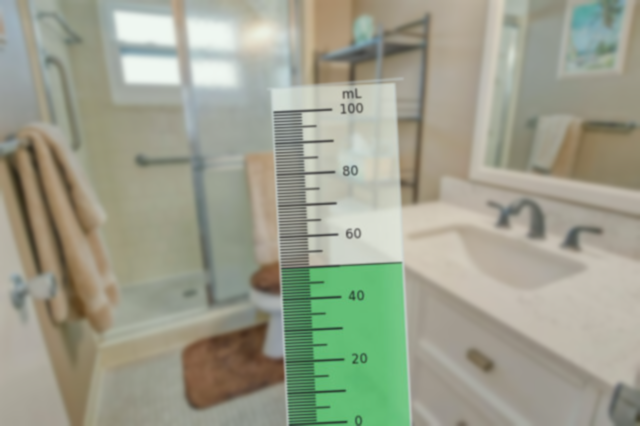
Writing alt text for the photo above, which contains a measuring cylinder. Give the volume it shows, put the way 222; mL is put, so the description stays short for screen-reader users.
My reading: 50; mL
